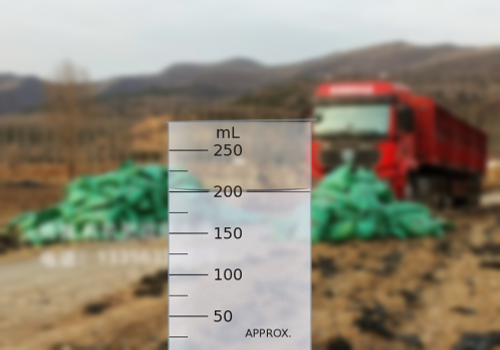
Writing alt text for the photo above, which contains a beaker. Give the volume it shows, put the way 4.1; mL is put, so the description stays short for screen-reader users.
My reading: 200; mL
